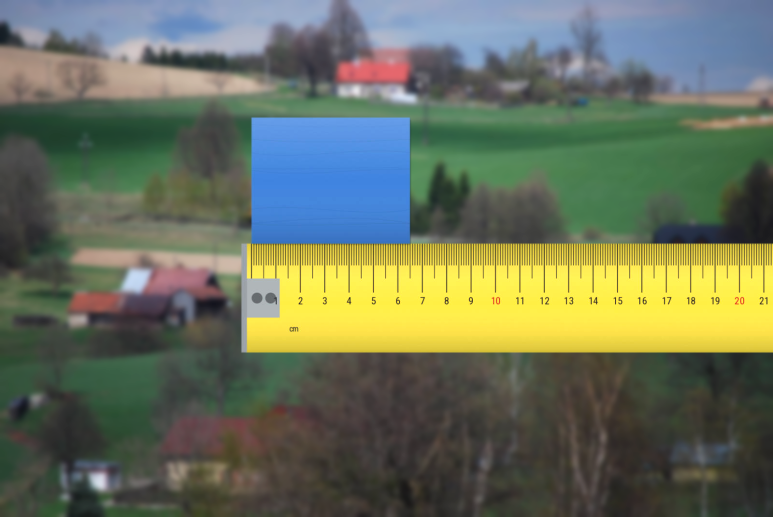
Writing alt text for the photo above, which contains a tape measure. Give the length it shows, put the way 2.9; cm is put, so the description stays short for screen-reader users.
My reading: 6.5; cm
